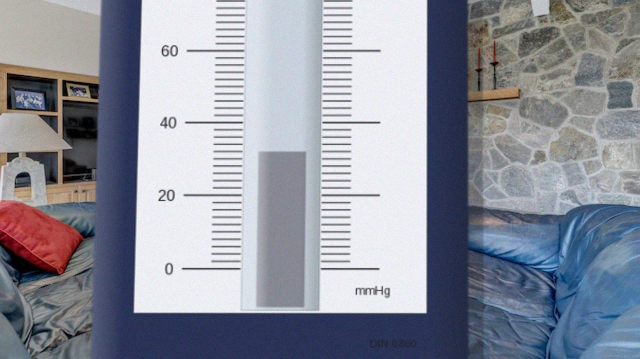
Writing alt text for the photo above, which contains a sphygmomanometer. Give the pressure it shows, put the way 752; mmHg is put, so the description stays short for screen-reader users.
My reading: 32; mmHg
